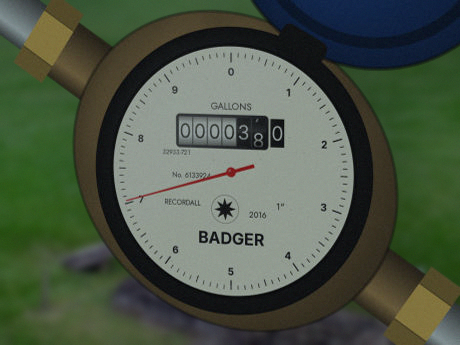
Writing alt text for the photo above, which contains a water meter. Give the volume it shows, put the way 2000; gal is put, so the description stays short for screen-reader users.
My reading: 377.0; gal
